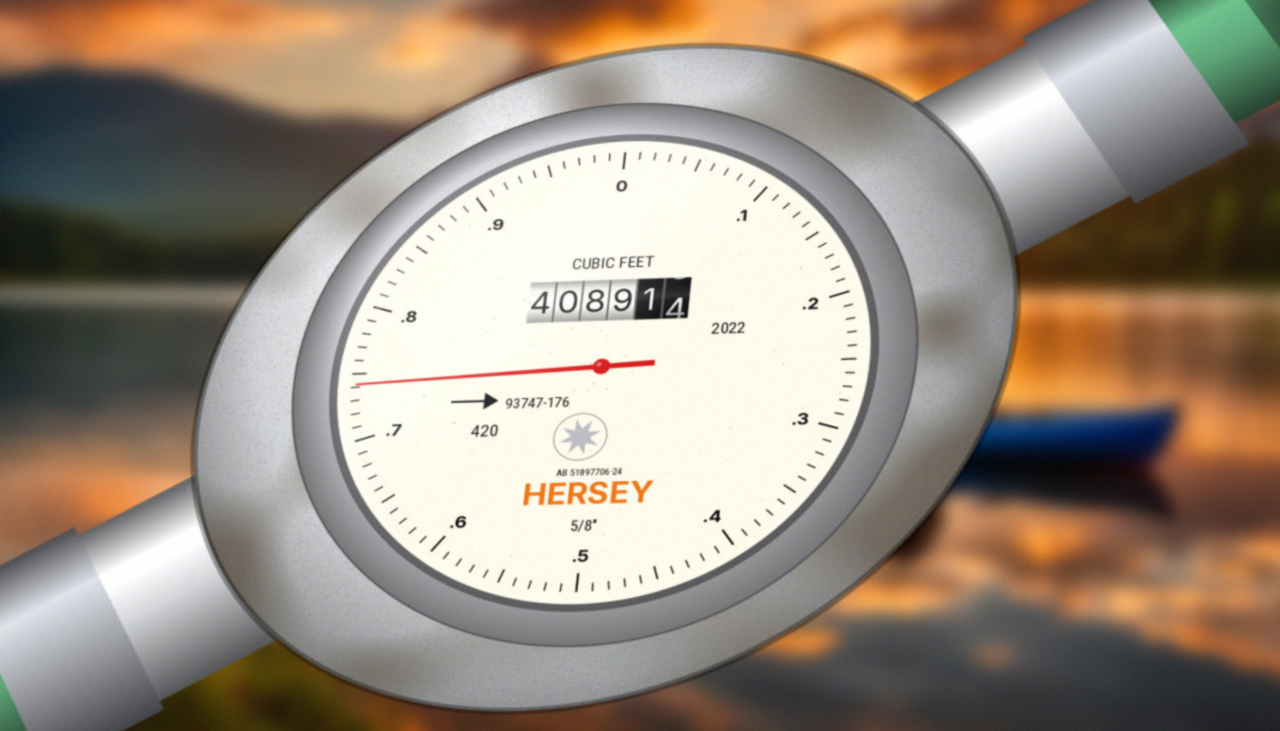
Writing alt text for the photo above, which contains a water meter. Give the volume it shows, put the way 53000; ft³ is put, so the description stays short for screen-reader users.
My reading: 408913.74; ft³
